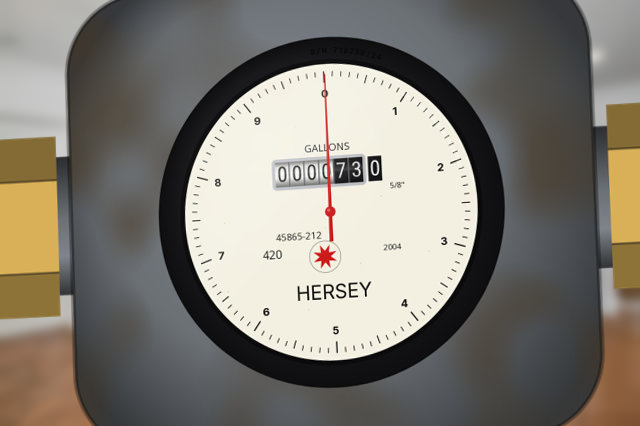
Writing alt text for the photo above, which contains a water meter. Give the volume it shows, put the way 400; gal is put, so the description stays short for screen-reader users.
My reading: 730.0; gal
